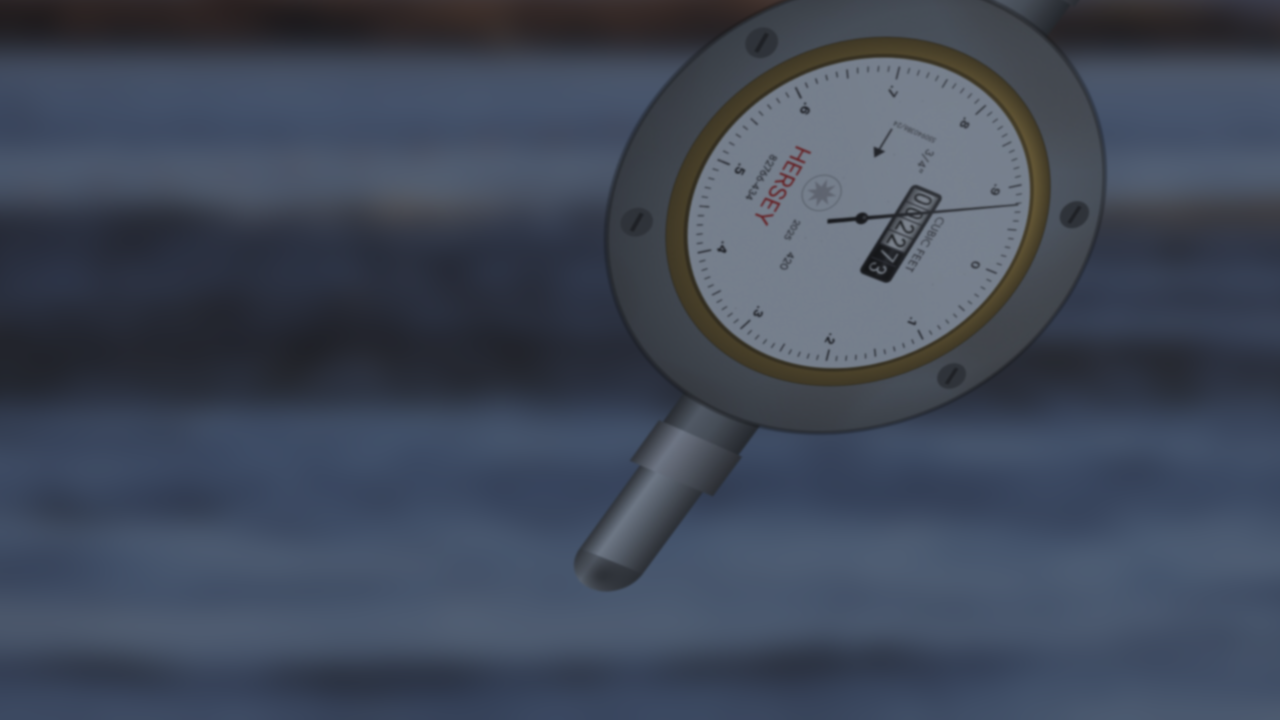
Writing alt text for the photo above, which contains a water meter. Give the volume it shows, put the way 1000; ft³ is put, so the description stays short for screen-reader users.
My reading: 2272.92; ft³
